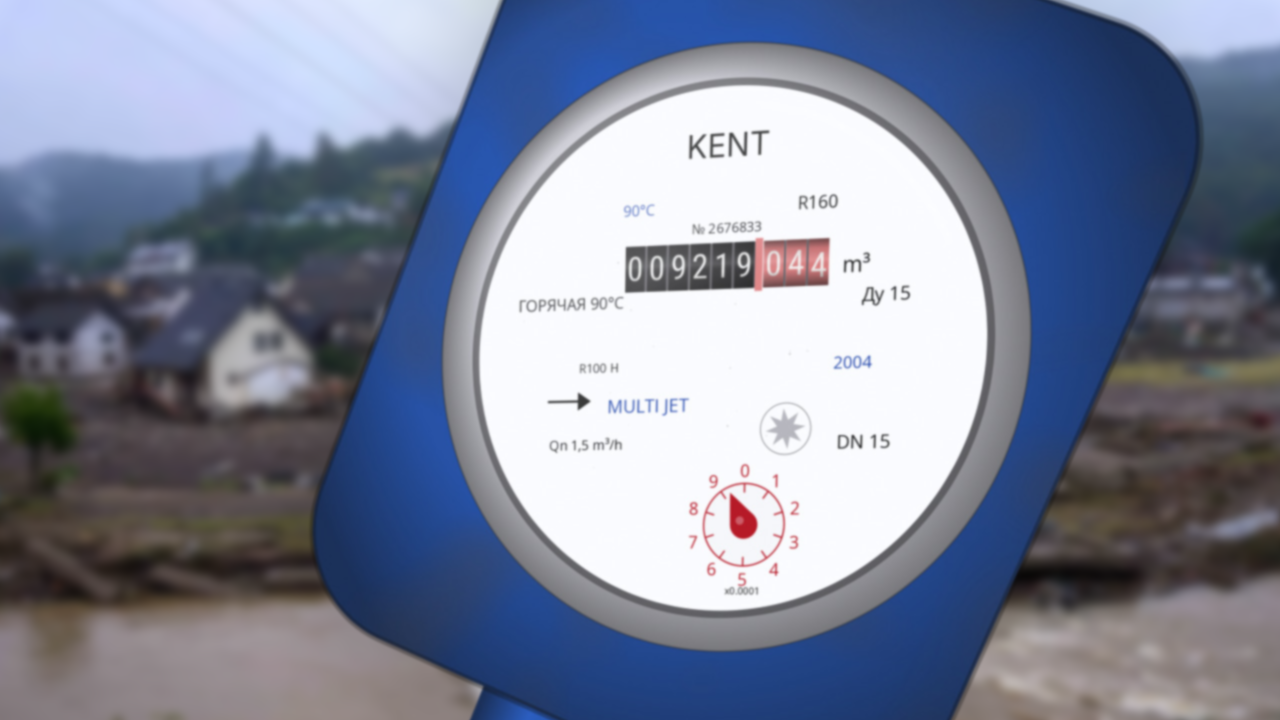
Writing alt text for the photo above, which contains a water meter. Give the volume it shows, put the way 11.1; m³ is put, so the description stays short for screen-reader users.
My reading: 9219.0439; m³
